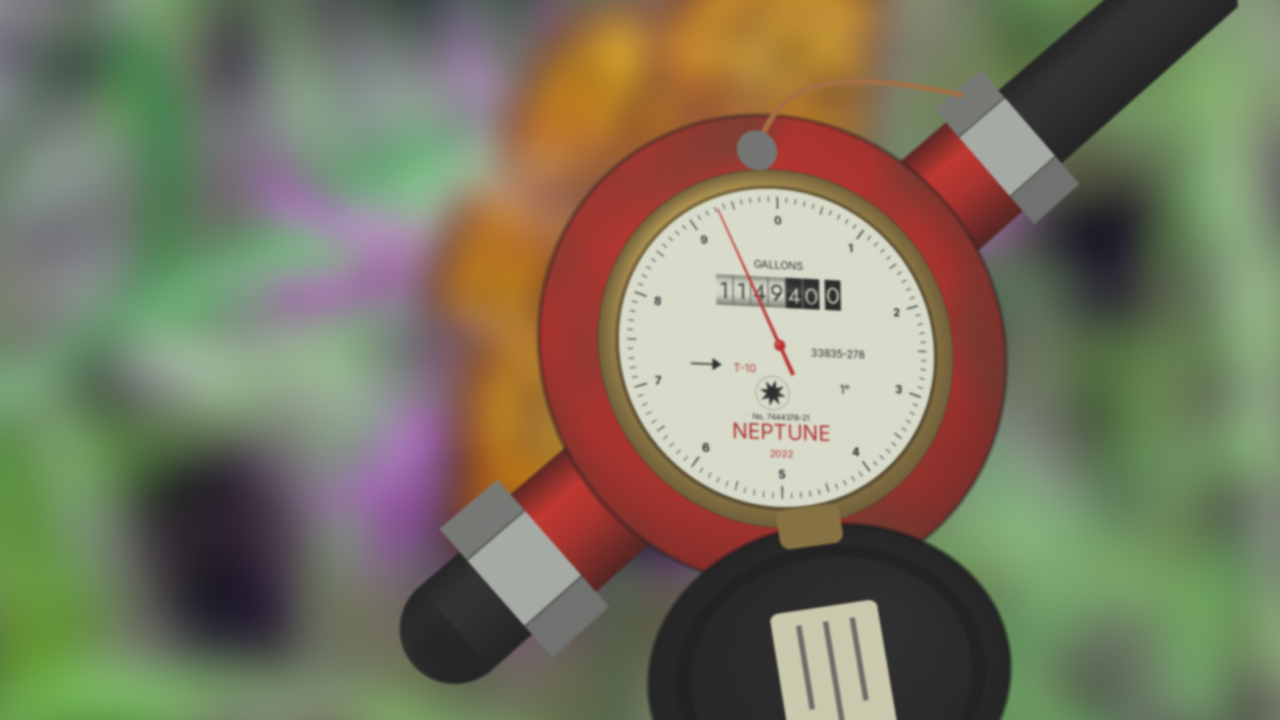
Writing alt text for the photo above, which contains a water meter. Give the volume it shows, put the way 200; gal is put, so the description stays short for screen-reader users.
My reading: 1149399.3; gal
